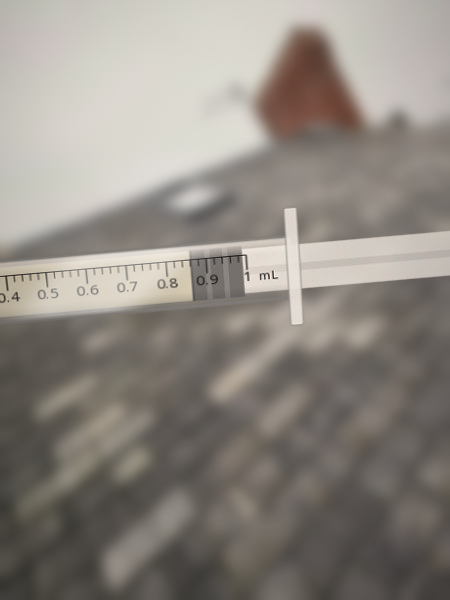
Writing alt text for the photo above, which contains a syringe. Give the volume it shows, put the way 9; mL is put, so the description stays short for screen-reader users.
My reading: 0.86; mL
